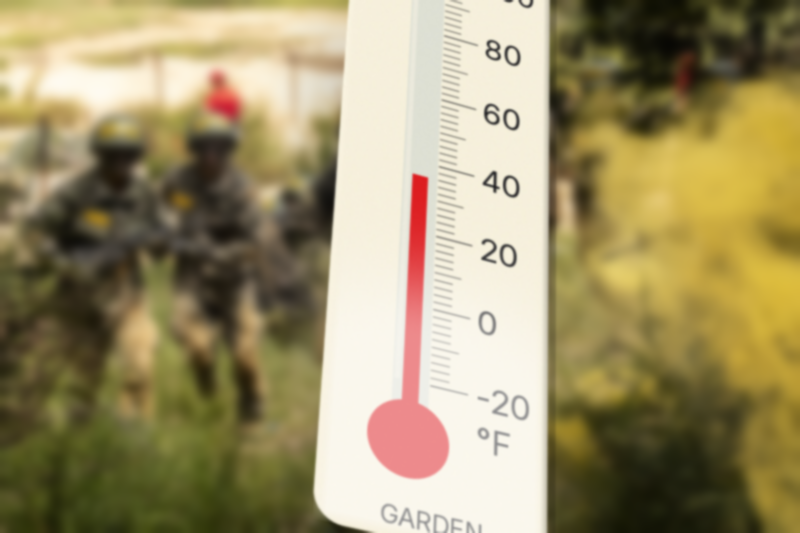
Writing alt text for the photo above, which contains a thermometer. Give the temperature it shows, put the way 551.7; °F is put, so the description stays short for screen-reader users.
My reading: 36; °F
